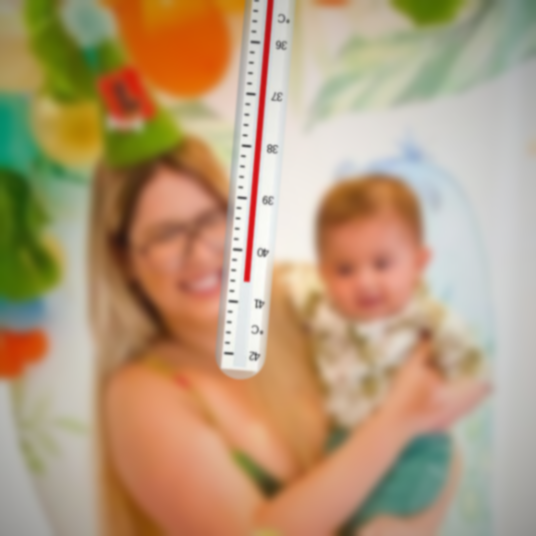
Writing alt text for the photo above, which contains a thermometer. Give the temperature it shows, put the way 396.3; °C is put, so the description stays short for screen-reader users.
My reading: 40.6; °C
